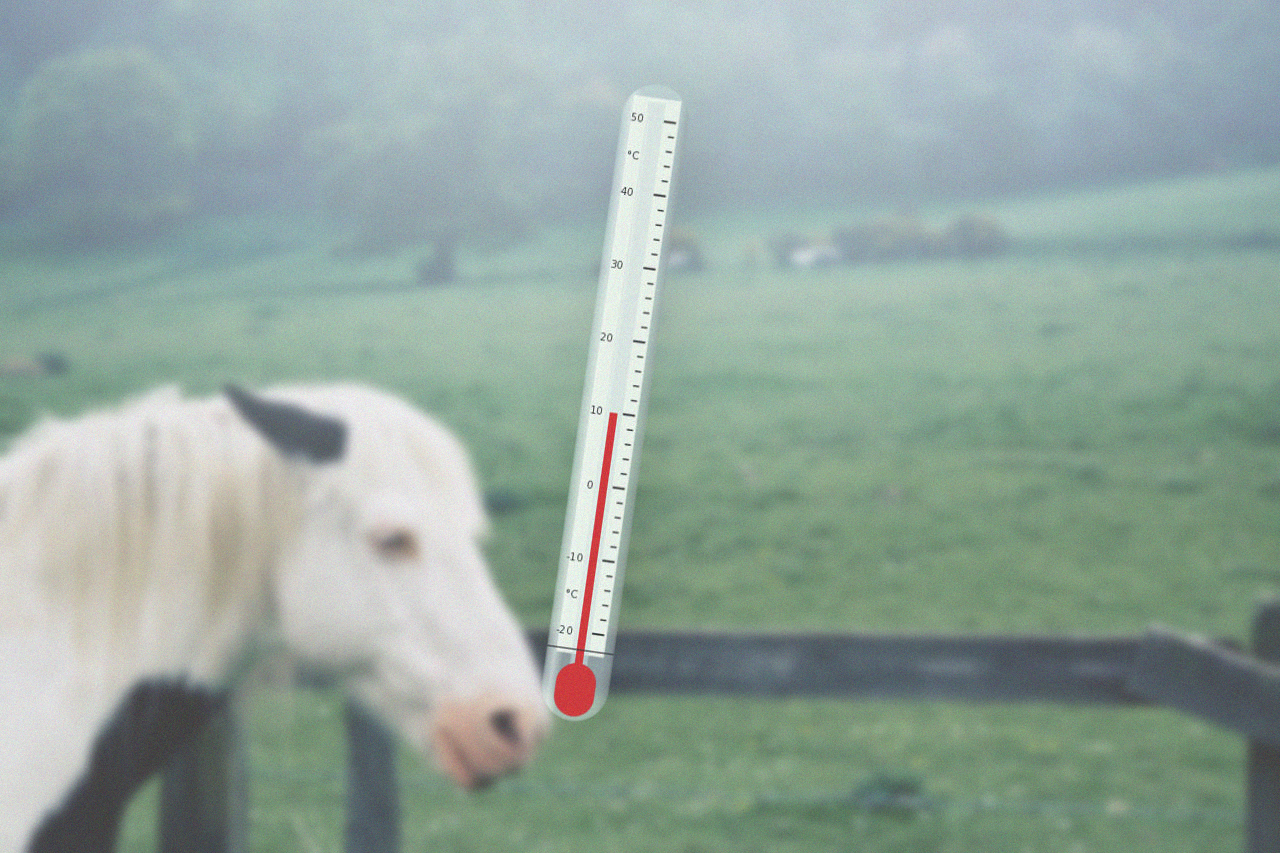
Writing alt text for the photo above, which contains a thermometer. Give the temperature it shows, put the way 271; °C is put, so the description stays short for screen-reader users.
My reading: 10; °C
